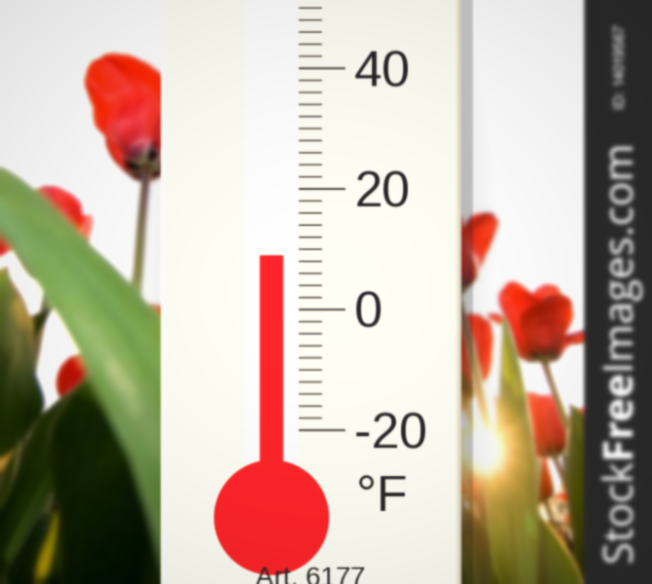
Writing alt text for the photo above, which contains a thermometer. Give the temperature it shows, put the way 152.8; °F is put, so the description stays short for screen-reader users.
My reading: 9; °F
